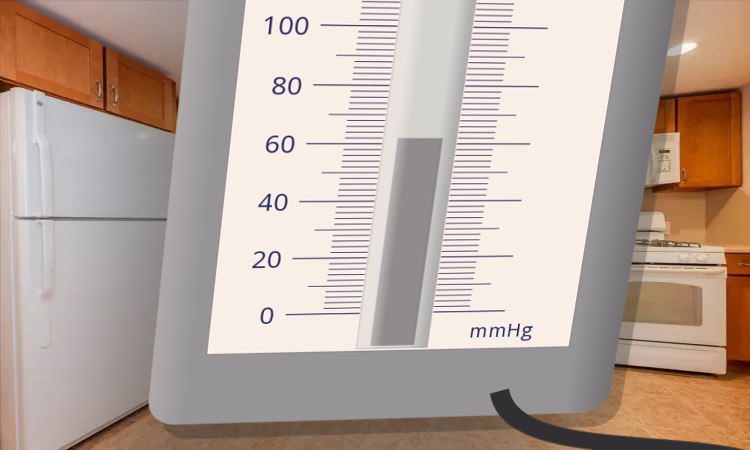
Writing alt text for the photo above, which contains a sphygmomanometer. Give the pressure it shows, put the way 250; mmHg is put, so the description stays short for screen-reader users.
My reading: 62; mmHg
